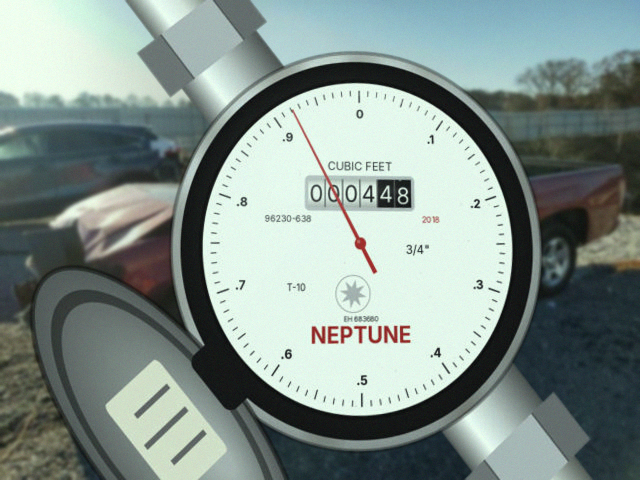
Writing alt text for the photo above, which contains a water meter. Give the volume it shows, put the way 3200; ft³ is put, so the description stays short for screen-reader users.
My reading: 447.92; ft³
